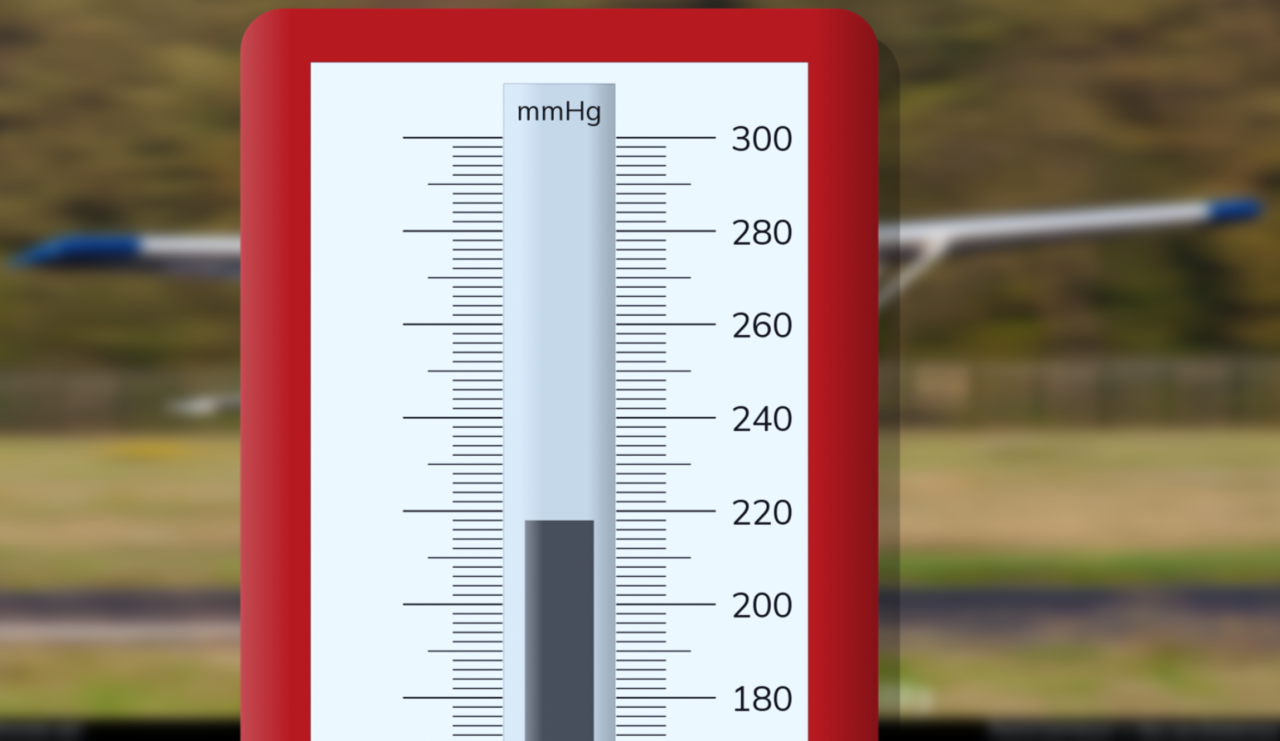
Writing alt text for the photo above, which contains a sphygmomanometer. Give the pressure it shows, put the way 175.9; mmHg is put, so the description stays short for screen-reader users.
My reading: 218; mmHg
